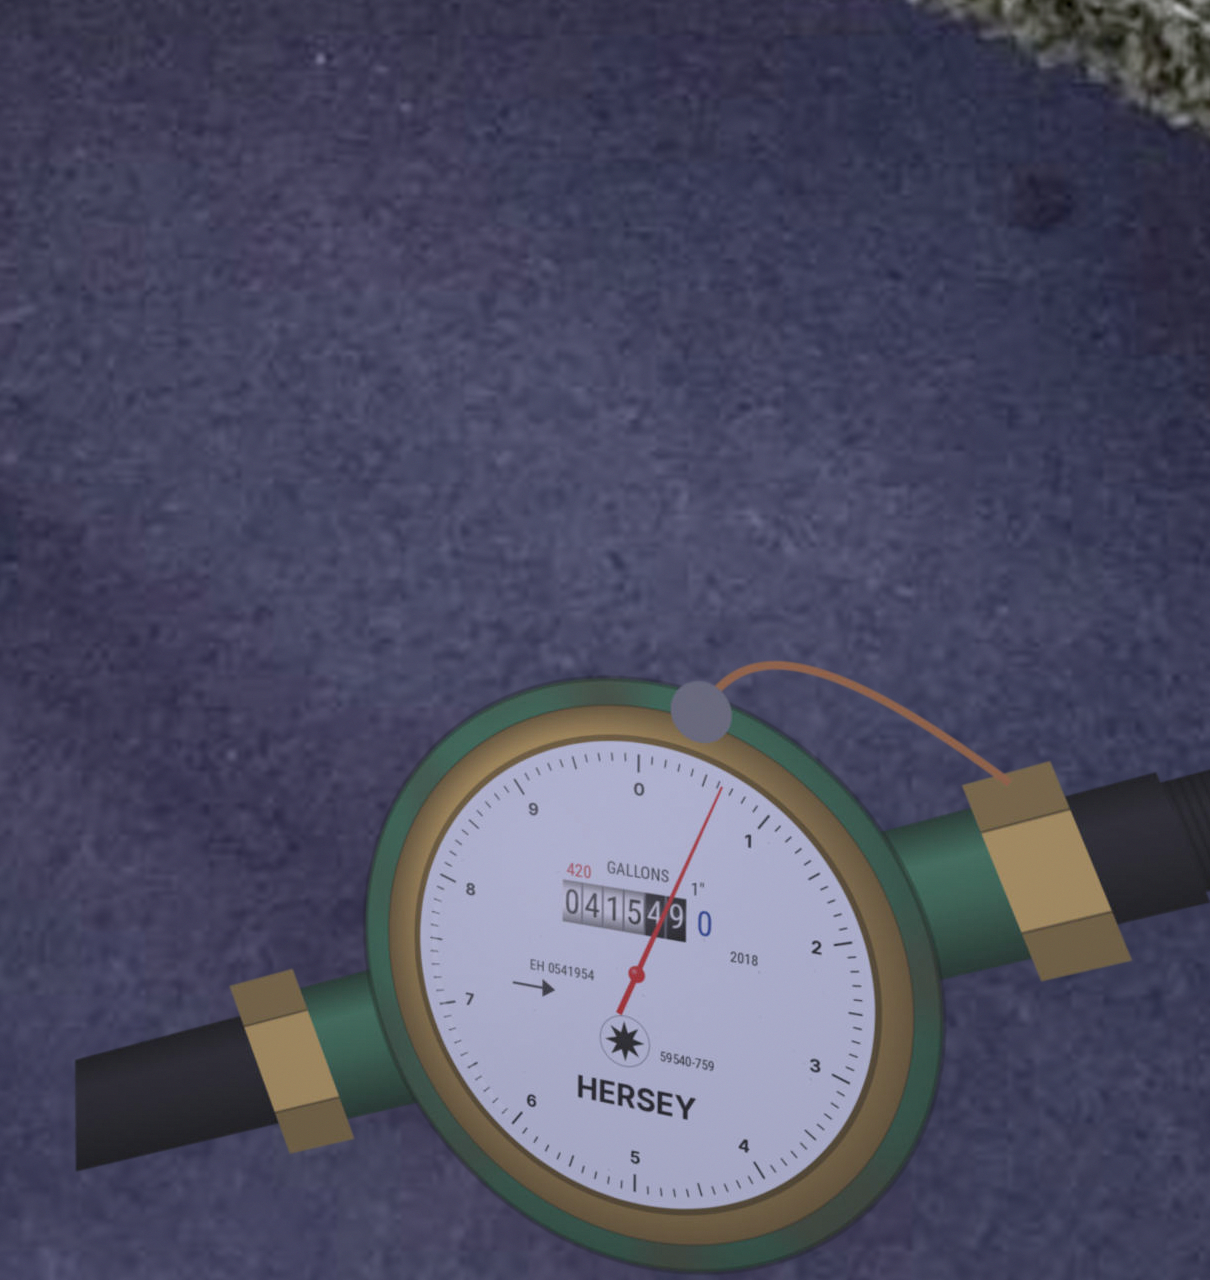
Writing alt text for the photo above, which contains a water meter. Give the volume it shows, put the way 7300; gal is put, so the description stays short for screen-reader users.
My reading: 415490.6; gal
